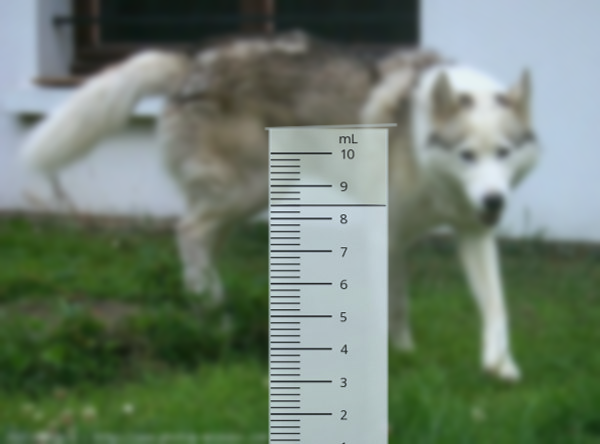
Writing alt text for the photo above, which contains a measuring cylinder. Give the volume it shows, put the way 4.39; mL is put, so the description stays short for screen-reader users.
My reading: 8.4; mL
